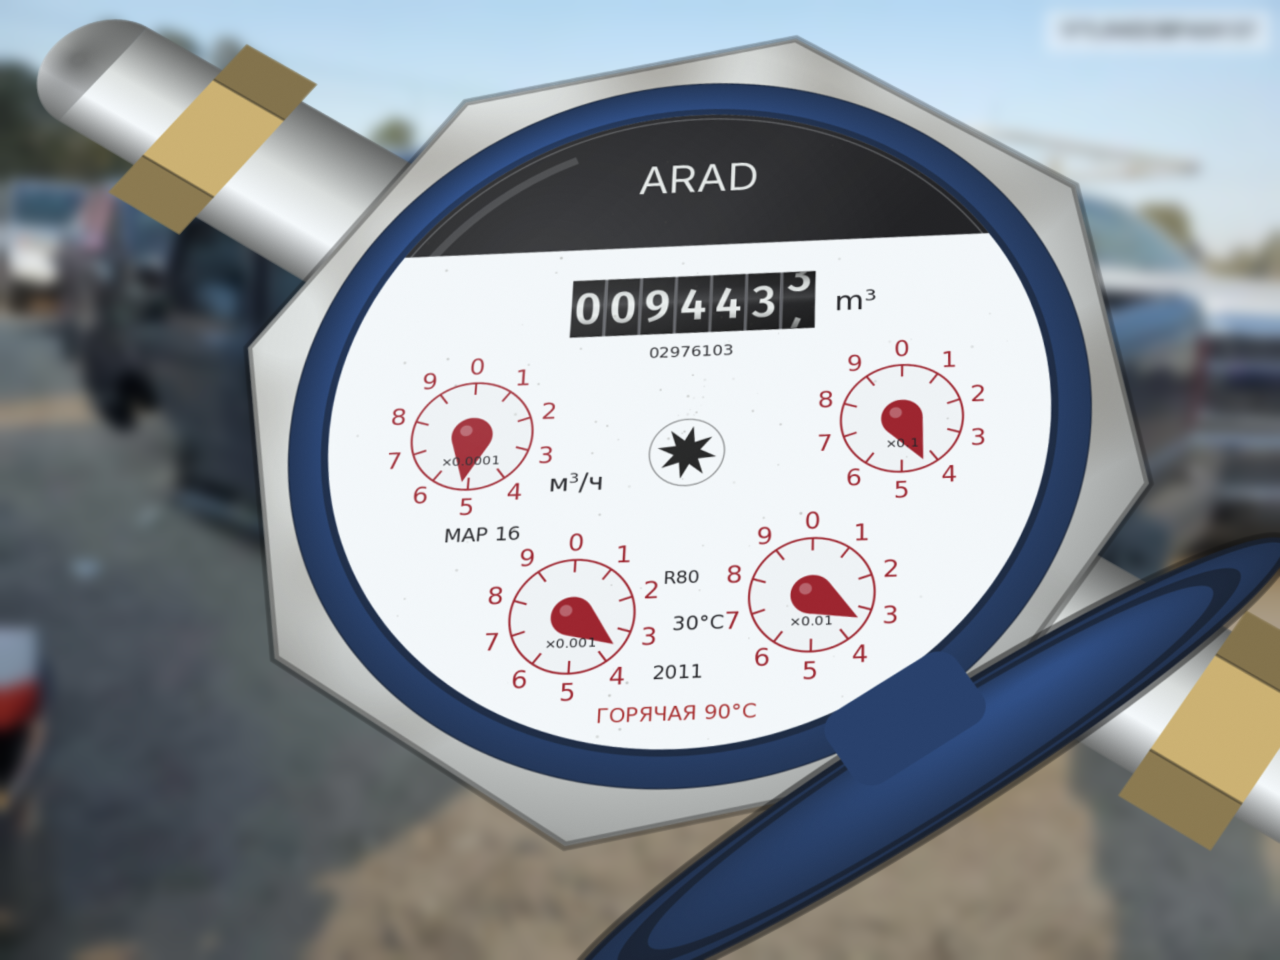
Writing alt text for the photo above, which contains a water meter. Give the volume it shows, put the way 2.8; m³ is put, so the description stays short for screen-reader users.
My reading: 94433.4335; m³
